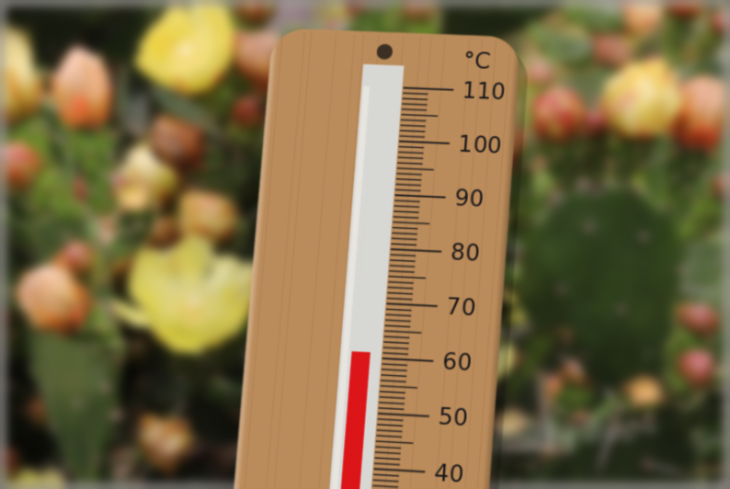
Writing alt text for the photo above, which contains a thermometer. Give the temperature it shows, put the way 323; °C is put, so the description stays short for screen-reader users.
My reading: 61; °C
